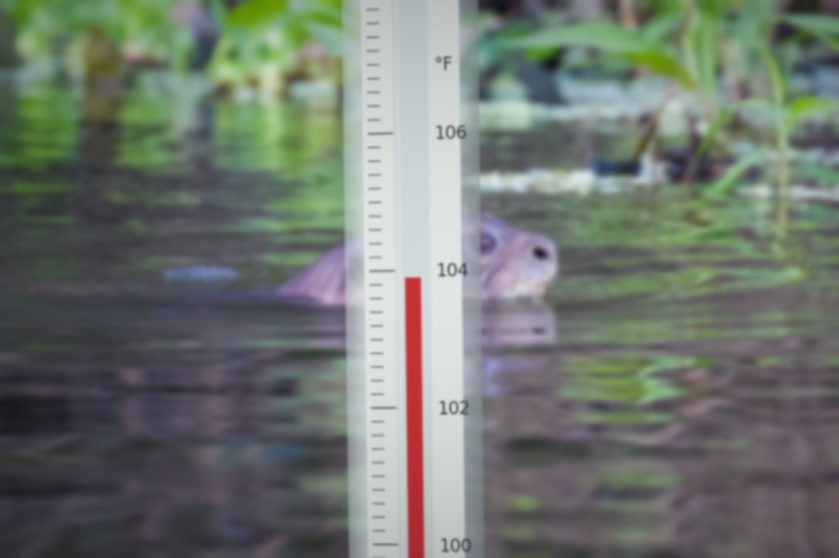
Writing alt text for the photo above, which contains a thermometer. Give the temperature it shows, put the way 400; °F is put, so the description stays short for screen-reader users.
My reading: 103.9; °F
